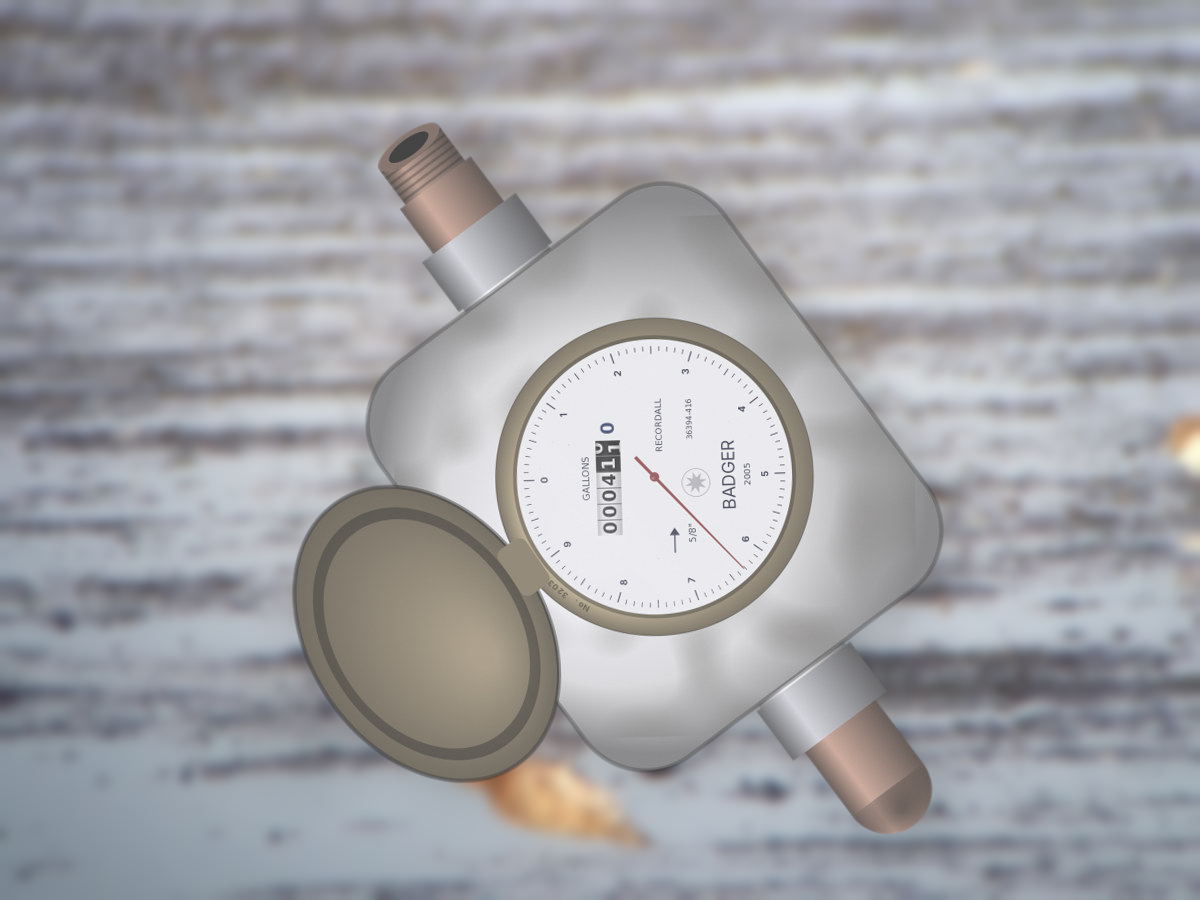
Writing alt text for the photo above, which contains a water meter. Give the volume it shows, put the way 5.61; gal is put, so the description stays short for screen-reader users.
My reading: 4106.3; gal
